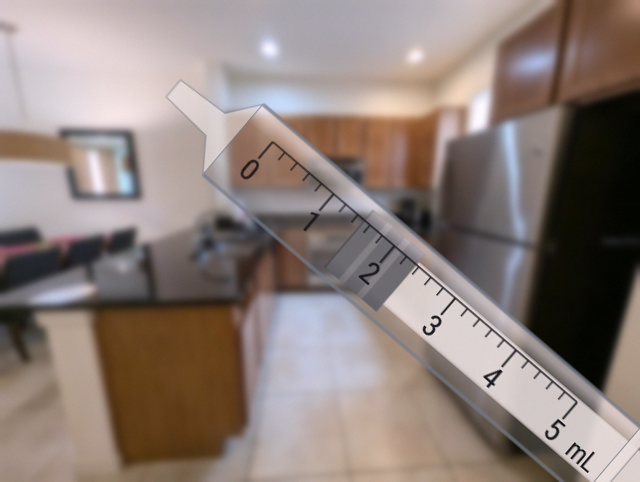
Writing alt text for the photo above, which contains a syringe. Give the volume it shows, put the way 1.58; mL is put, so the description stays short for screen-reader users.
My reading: 1.5; mL
